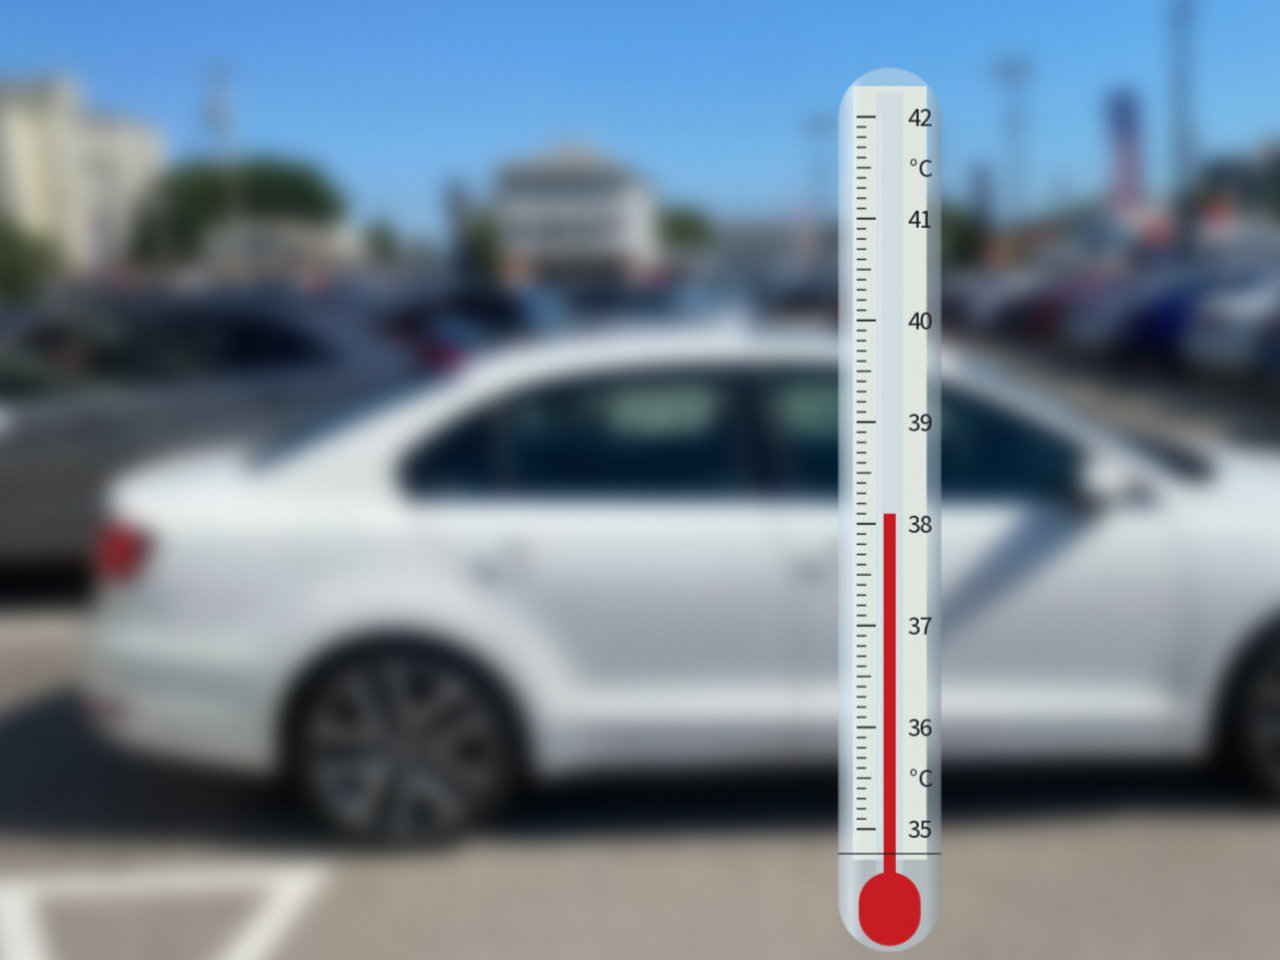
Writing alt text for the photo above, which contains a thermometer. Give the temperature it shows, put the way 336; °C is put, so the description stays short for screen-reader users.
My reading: 38.1; °C
